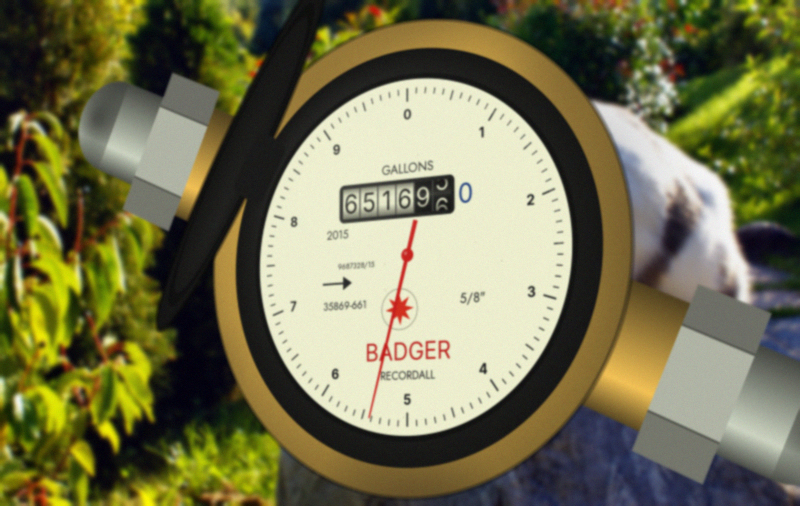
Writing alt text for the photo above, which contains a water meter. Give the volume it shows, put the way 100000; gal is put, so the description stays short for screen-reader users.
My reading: 6516955.4; gal
